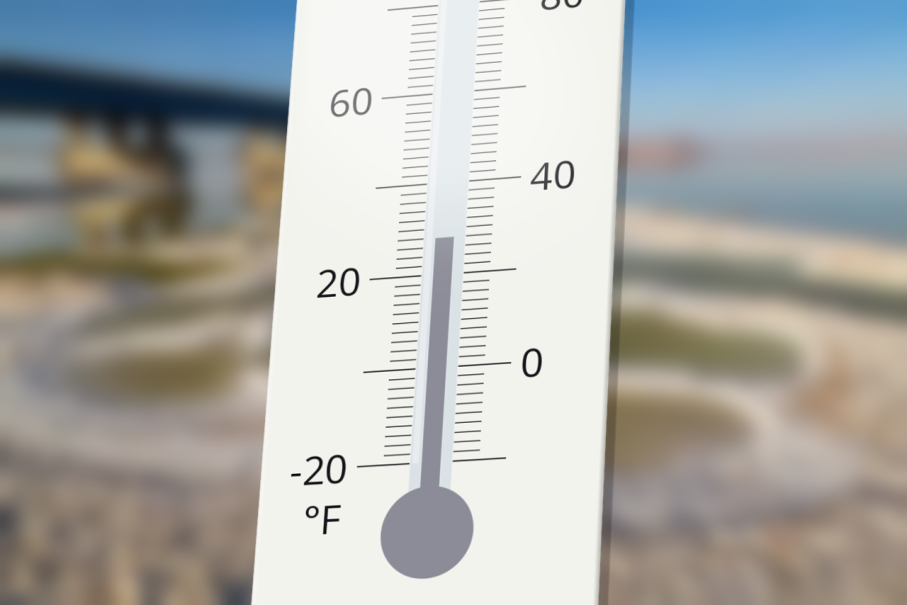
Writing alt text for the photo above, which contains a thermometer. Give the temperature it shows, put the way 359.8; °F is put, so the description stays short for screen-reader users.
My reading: 28; °F
